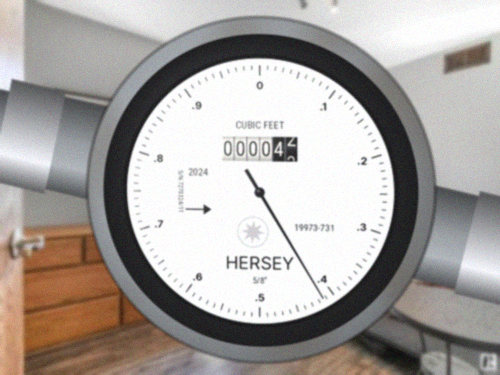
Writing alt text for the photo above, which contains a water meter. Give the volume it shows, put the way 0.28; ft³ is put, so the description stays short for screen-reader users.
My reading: 42.41; ft³
